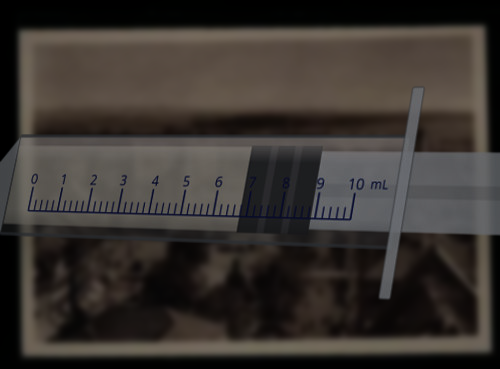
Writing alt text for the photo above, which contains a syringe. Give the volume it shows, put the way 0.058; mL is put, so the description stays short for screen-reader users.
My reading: 6.8; mL
